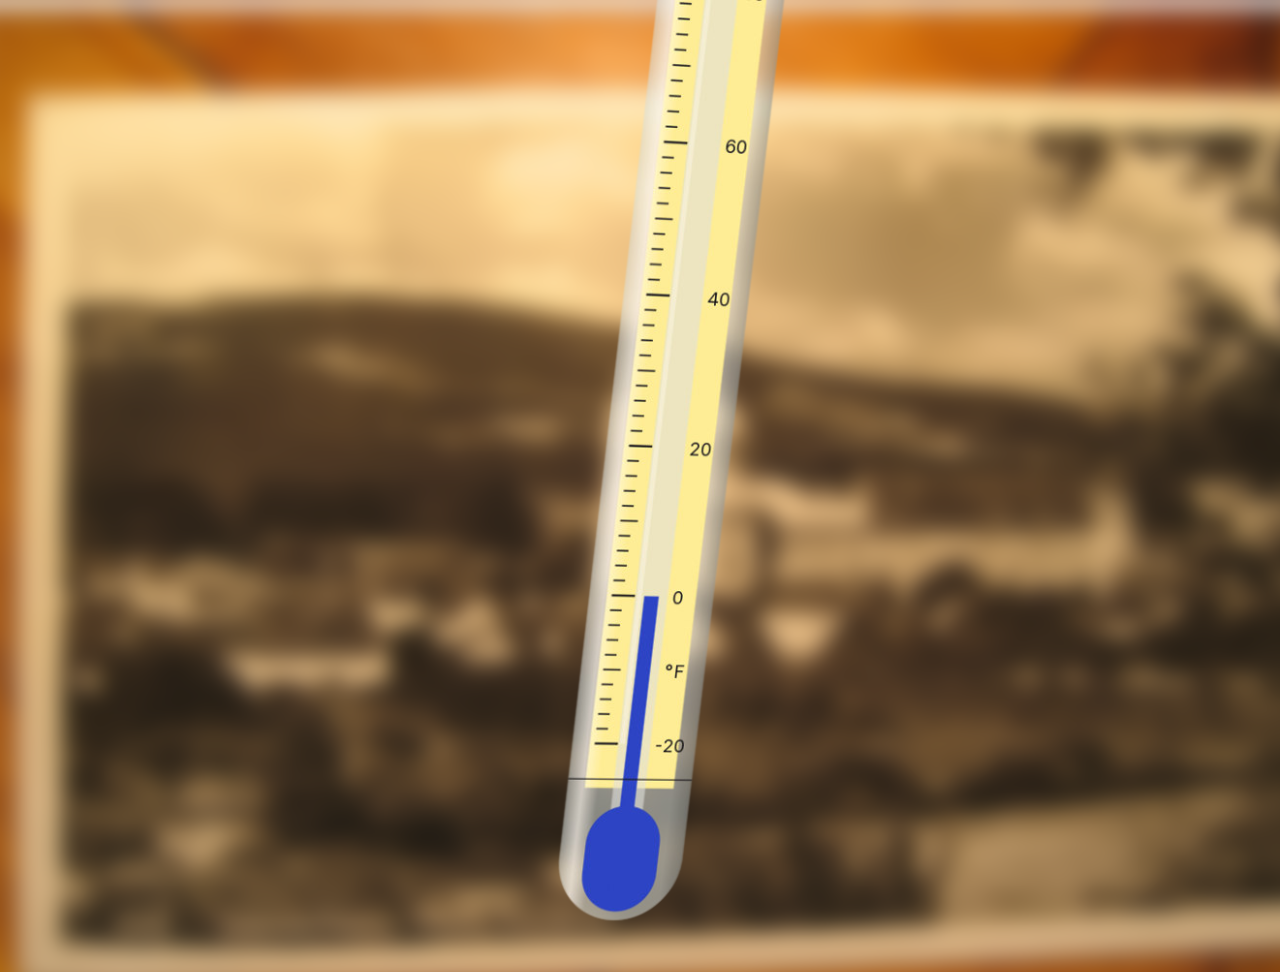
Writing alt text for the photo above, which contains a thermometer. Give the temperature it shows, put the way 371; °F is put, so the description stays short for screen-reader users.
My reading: 0; °F
